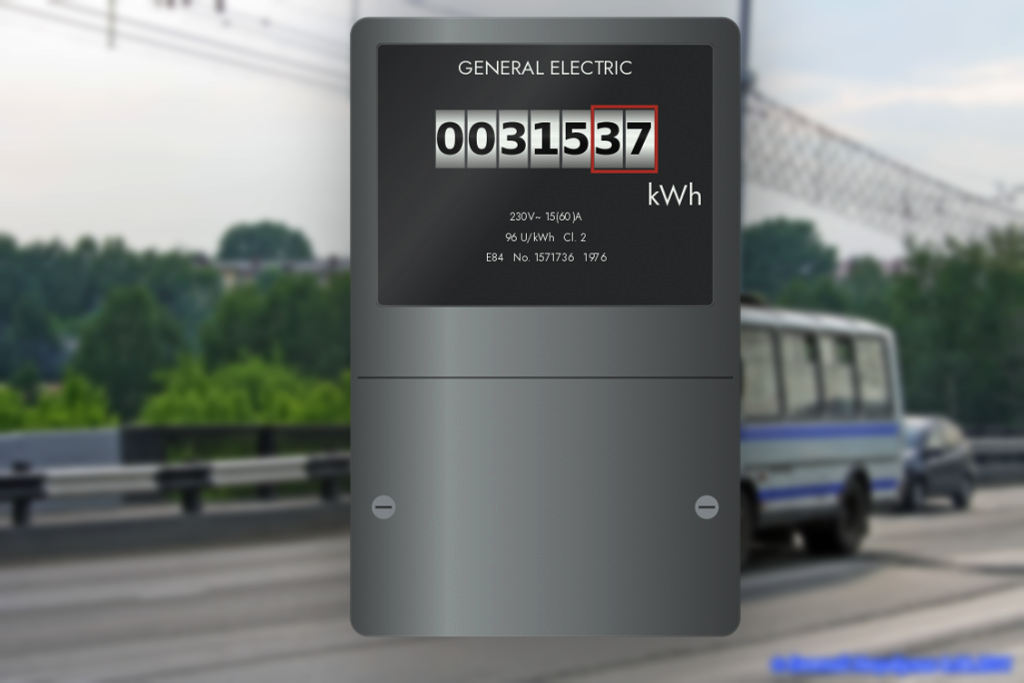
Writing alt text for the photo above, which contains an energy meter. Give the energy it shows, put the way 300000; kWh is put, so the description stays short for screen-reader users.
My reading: 315.37; kWh
